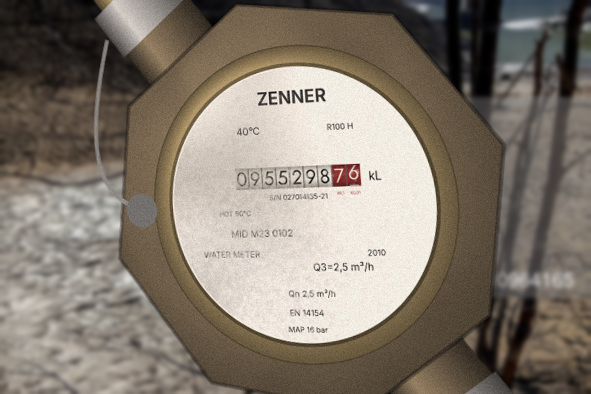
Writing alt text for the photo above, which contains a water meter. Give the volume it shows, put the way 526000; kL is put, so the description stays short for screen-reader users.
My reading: 955298.76; kL
